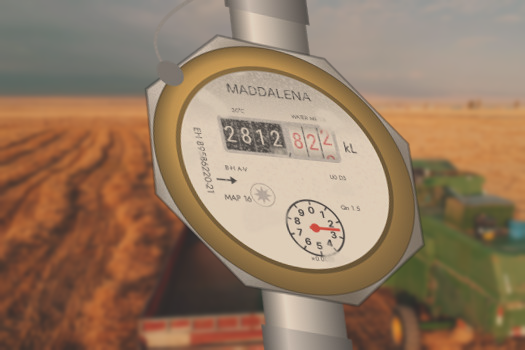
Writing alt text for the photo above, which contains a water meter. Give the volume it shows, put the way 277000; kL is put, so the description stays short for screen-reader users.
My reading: 2812.8222; kL
